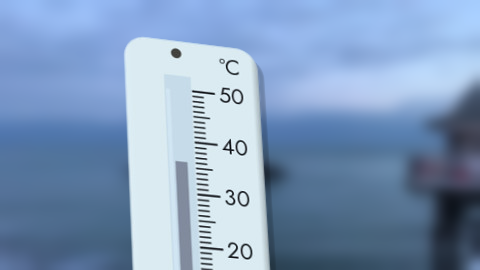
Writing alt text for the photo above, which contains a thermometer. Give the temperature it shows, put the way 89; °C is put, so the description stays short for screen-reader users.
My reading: 36; °C
